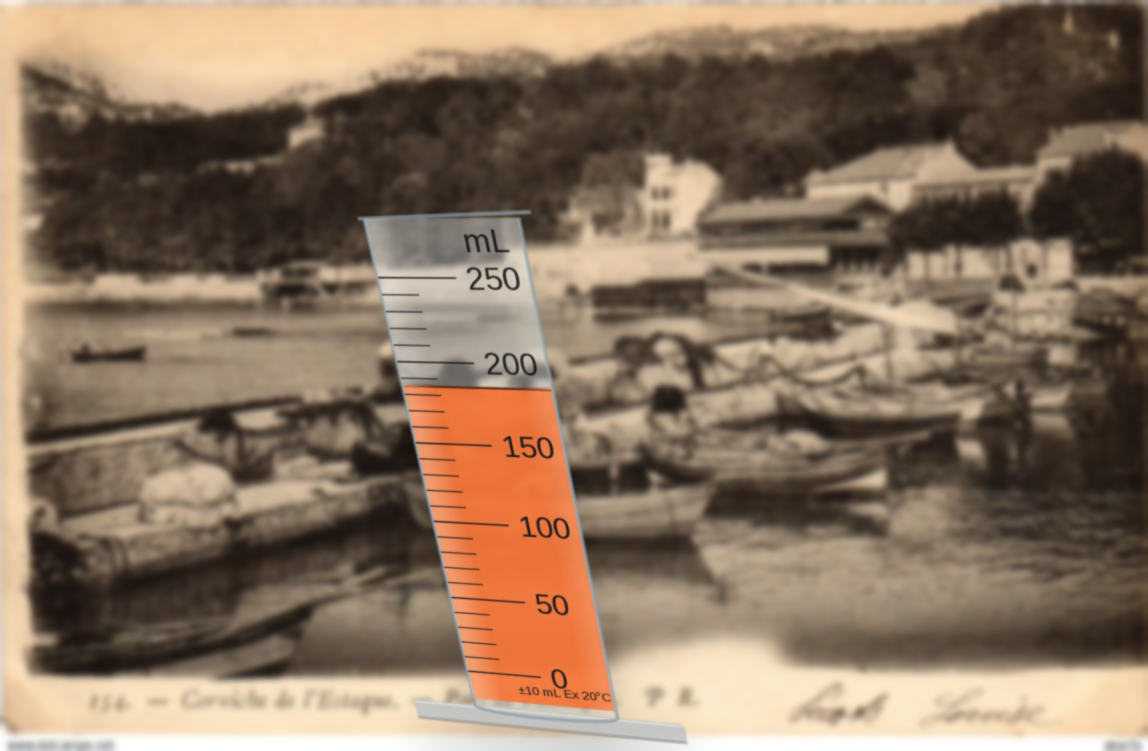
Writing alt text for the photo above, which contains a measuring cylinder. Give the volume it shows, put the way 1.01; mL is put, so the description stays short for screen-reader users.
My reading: 185; mL
